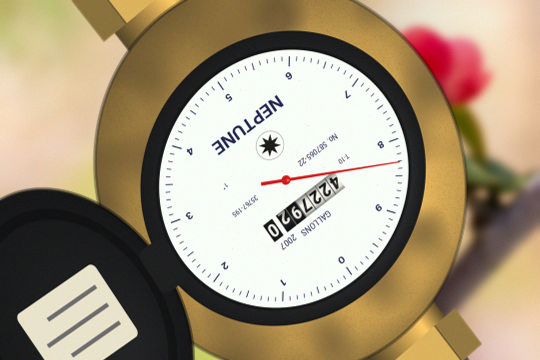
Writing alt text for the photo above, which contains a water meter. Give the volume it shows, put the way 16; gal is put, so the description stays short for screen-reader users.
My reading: 4227918.3; gal
